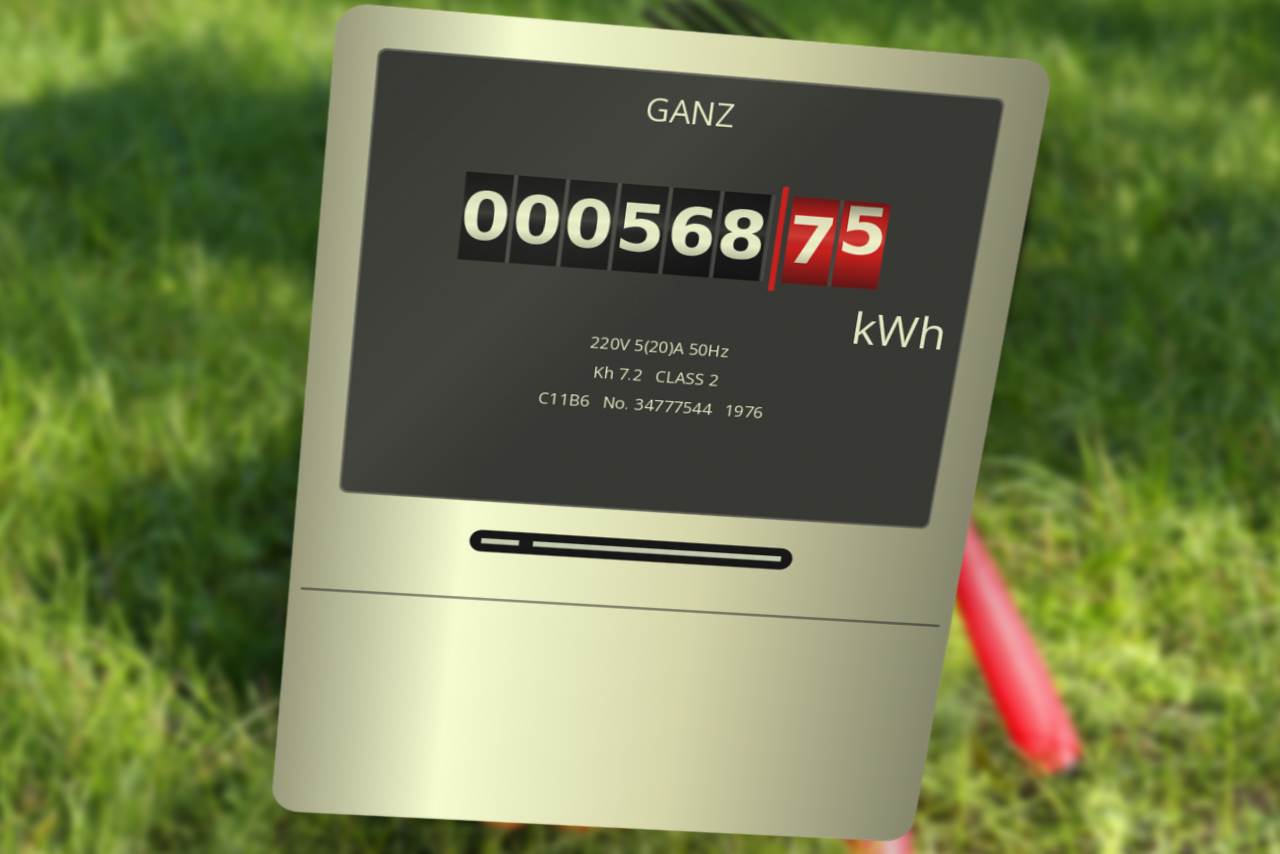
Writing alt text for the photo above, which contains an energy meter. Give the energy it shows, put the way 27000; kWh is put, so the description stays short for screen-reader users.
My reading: 568.75; kWh
